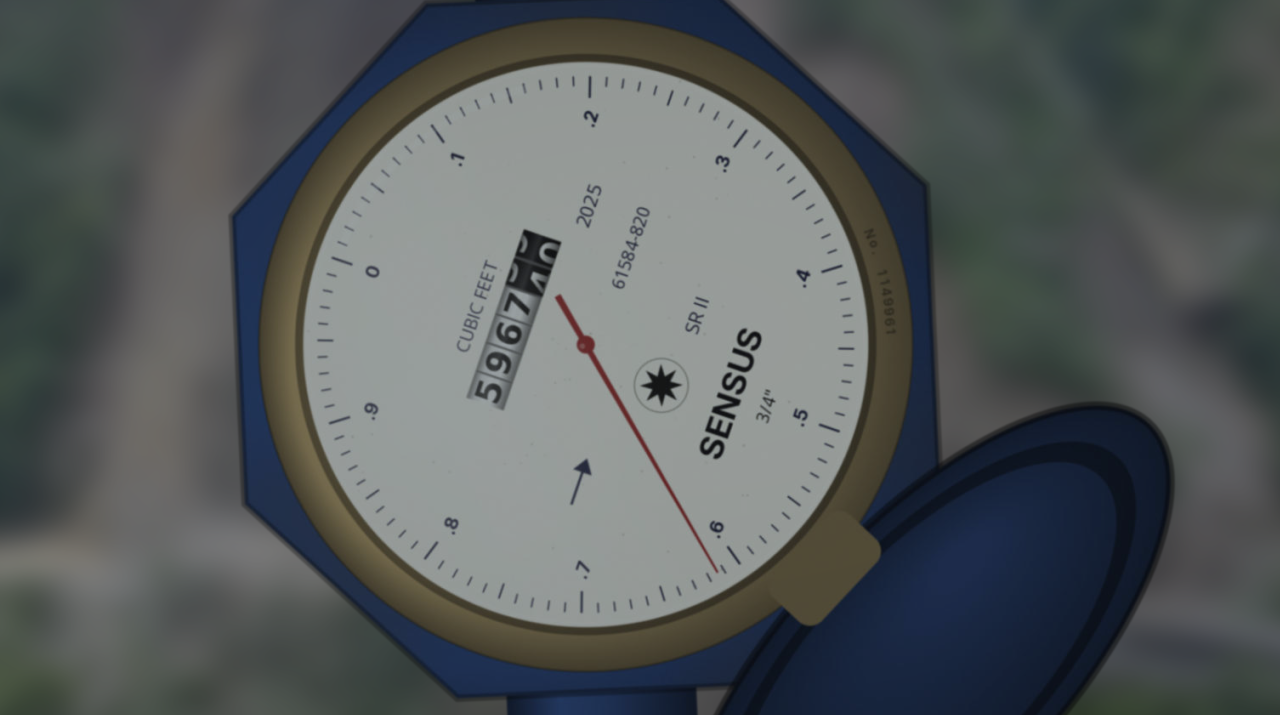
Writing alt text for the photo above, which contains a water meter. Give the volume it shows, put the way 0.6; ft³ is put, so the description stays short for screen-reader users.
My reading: 596739.61; ft³
